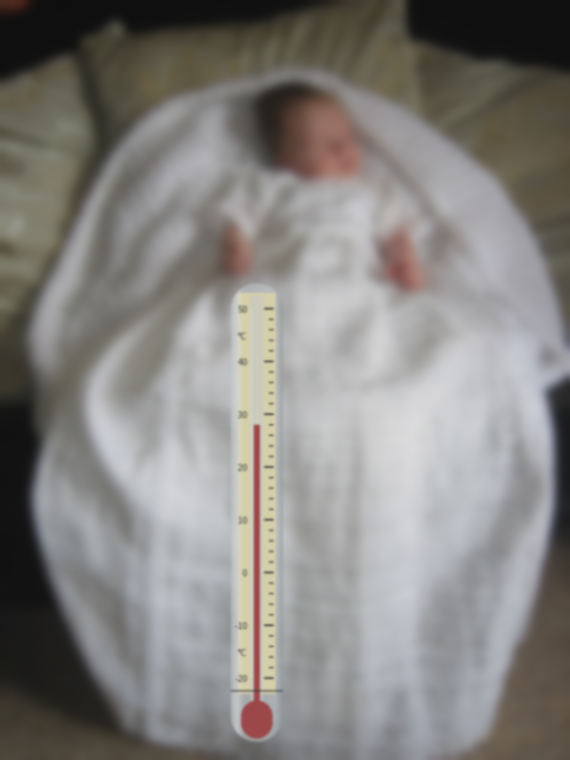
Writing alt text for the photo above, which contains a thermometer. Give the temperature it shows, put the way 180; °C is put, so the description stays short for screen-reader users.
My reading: 28; °C
